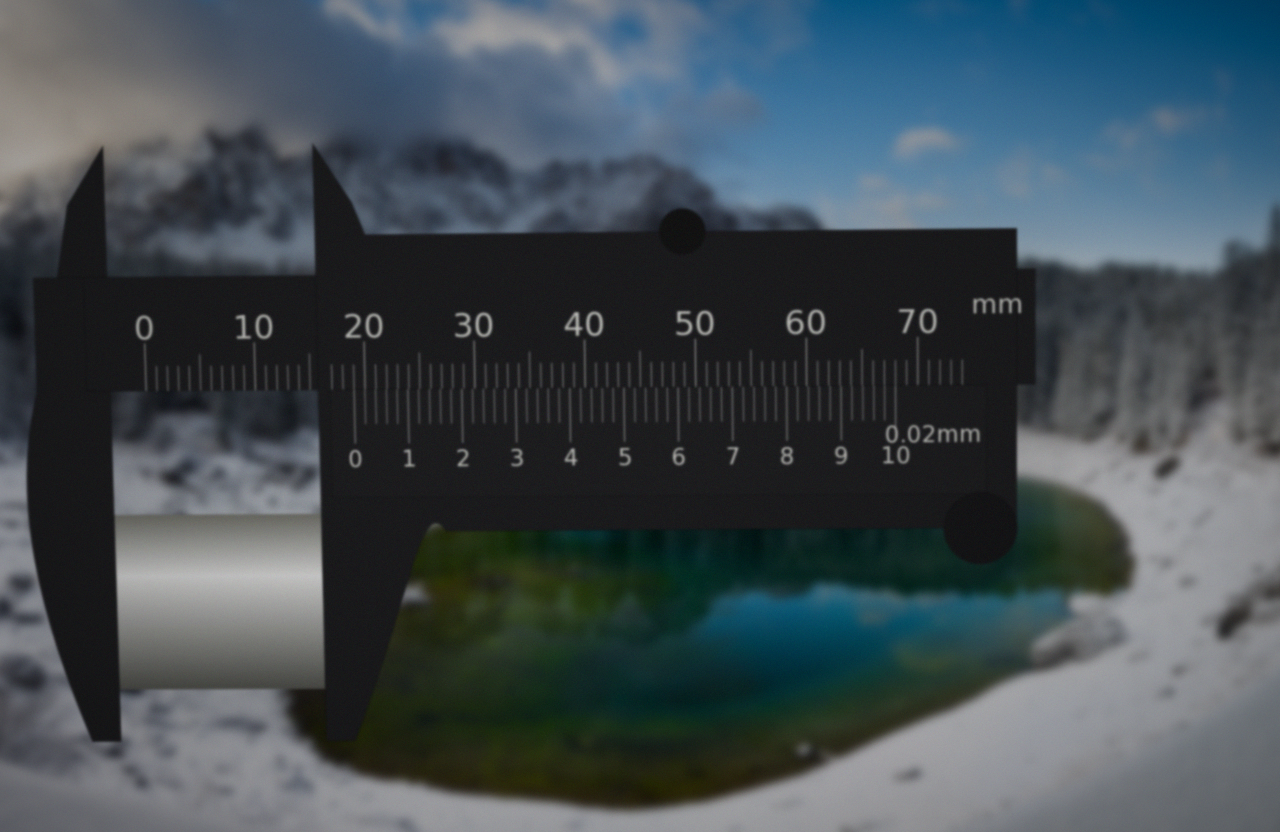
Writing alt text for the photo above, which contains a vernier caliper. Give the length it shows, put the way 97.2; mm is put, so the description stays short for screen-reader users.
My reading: 19.0; mm
